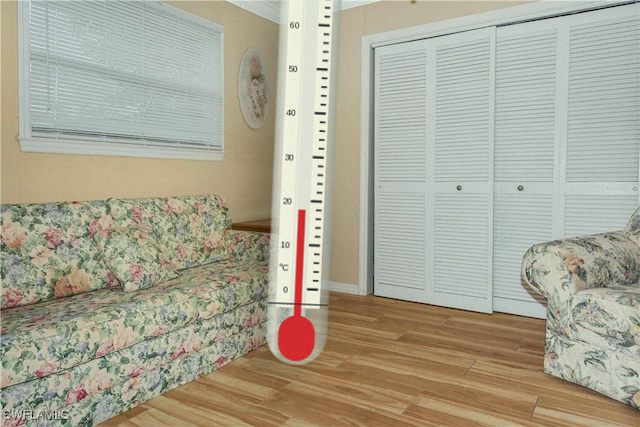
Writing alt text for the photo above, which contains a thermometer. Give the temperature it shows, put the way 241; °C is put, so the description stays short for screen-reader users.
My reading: 18; °C
